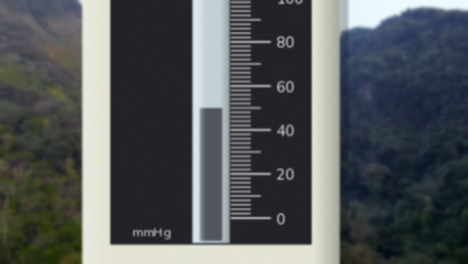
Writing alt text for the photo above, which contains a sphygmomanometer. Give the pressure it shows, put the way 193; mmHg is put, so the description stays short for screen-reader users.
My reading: 50; mmHg
